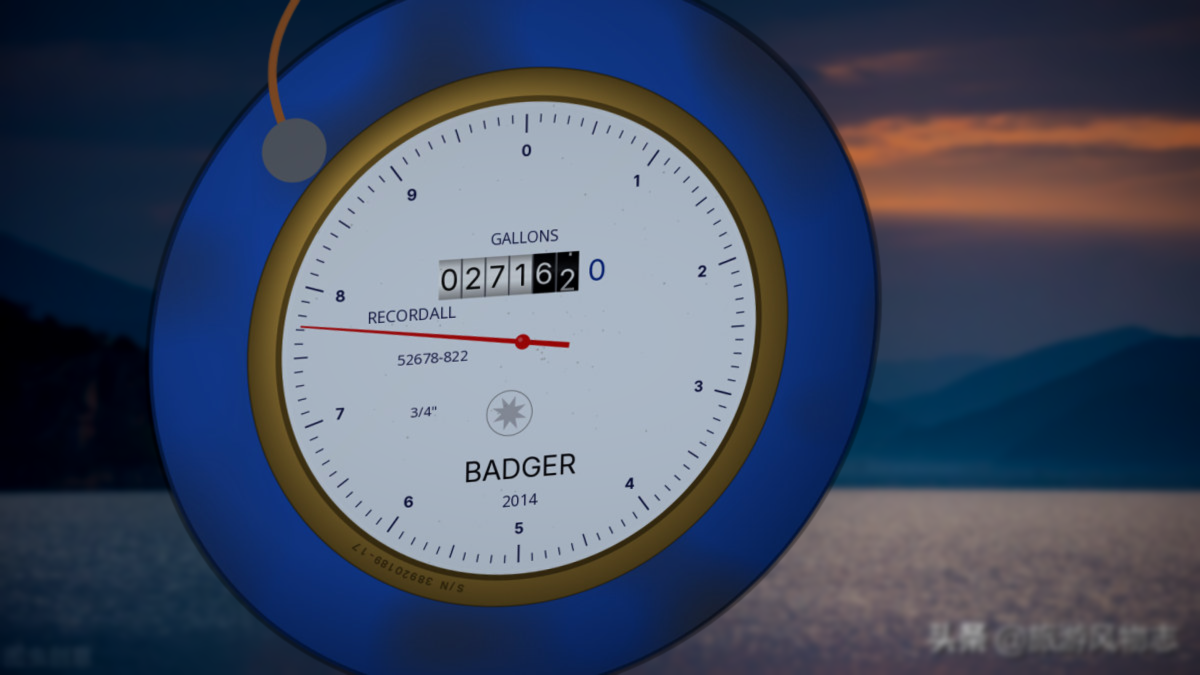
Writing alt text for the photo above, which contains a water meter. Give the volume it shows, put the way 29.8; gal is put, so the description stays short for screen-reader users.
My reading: 271617.7; gal
